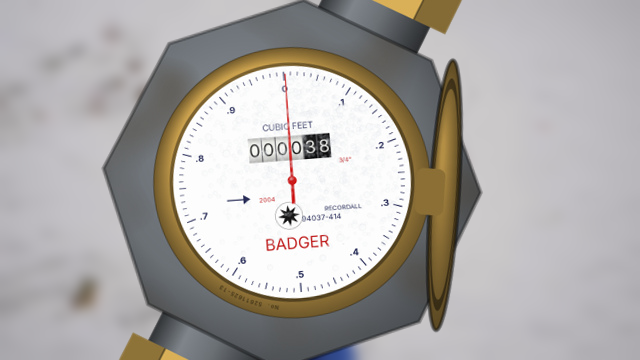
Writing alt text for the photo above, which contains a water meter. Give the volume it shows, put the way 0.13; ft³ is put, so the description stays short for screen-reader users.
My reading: 38.00; ft³
